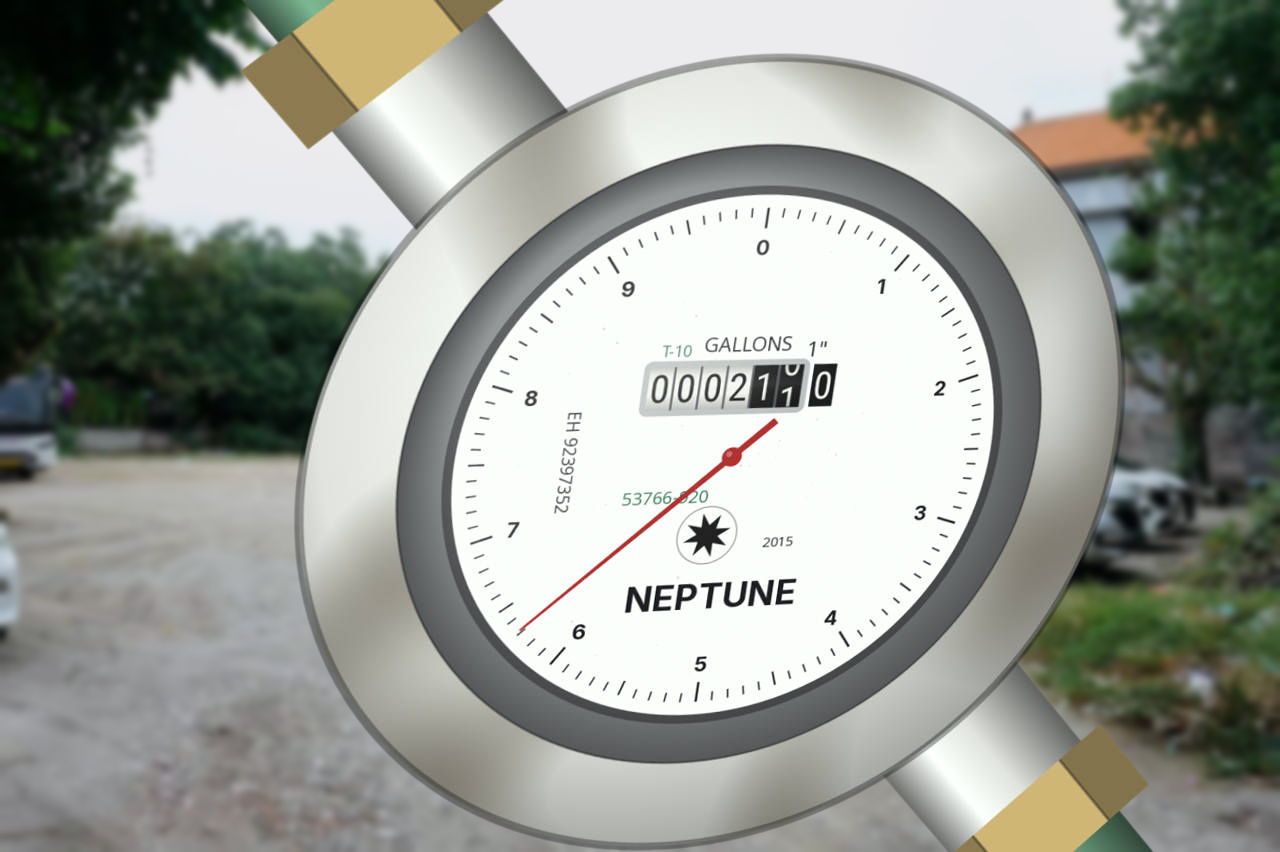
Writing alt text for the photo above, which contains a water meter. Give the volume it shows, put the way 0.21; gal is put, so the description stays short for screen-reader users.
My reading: 2106.3; gal
